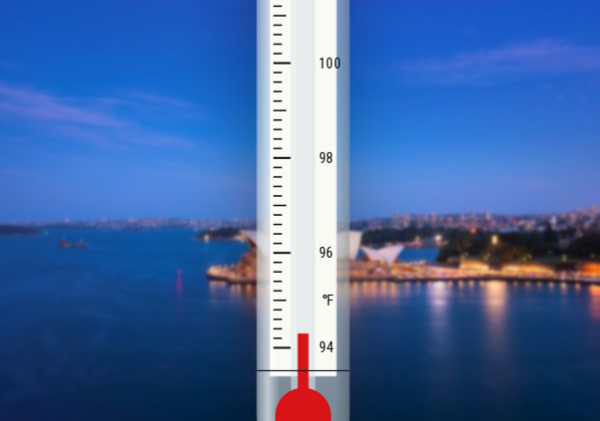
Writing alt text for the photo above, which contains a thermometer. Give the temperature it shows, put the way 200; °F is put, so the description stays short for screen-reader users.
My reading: 94.3; °F
